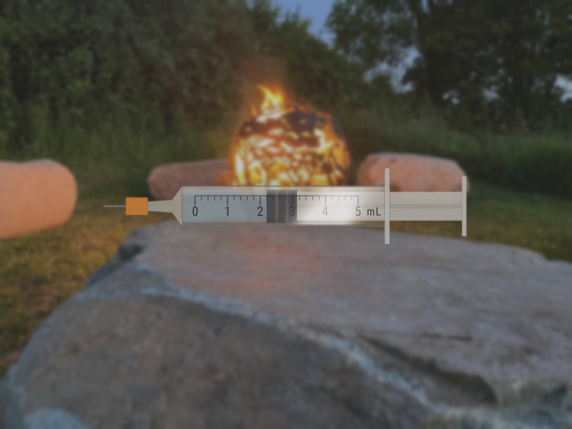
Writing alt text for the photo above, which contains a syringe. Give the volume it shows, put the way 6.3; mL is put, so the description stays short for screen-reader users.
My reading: 2.2; mL
